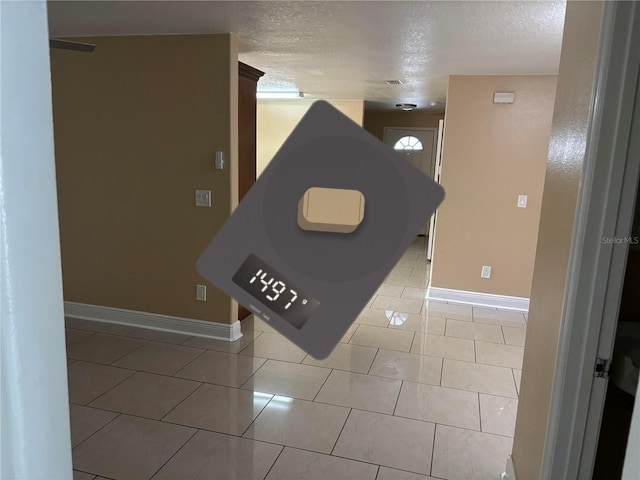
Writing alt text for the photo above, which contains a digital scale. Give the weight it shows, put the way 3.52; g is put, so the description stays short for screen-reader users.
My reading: 1497; g
